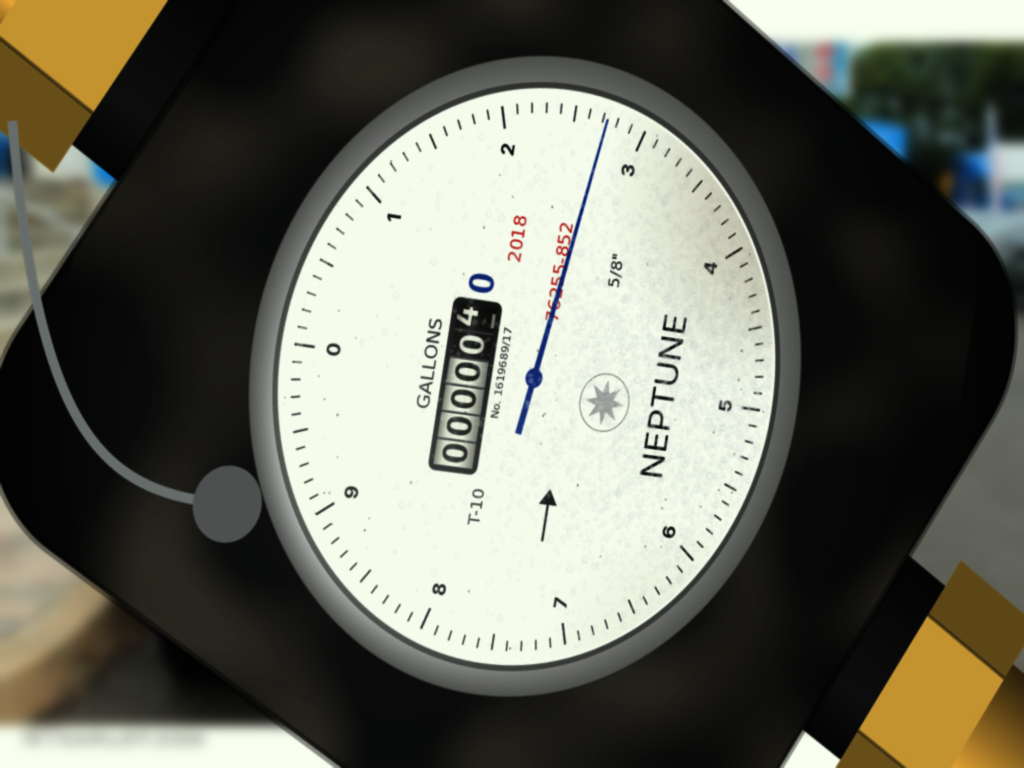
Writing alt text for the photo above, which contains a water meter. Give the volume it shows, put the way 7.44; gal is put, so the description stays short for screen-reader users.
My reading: 42.7; gal
